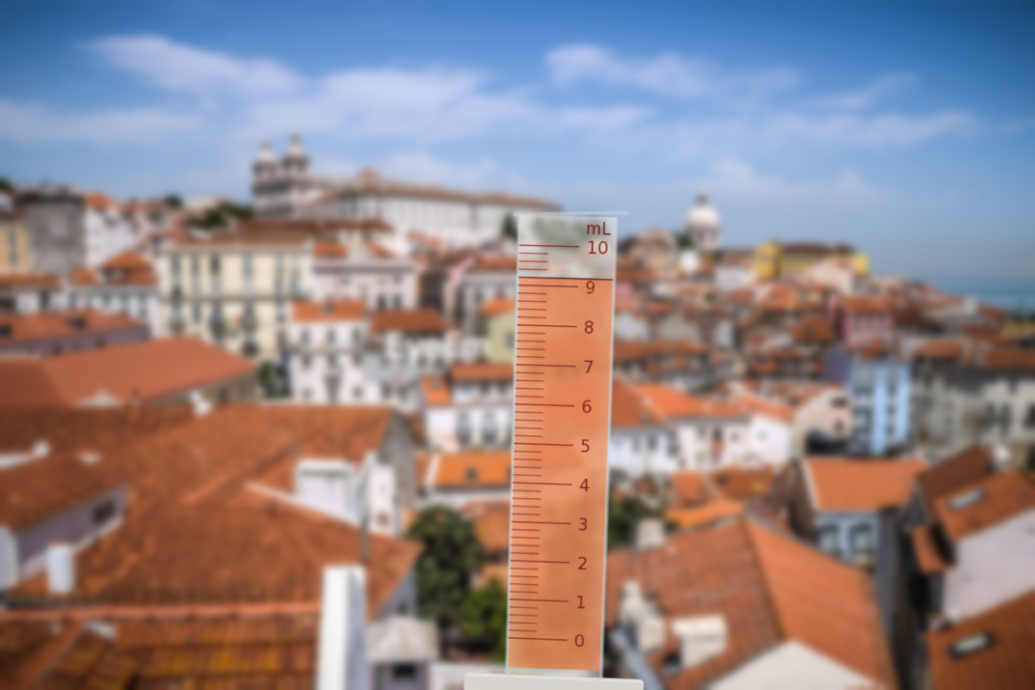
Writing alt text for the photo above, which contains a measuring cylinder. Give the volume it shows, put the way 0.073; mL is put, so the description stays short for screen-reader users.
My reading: 9.2; mL
